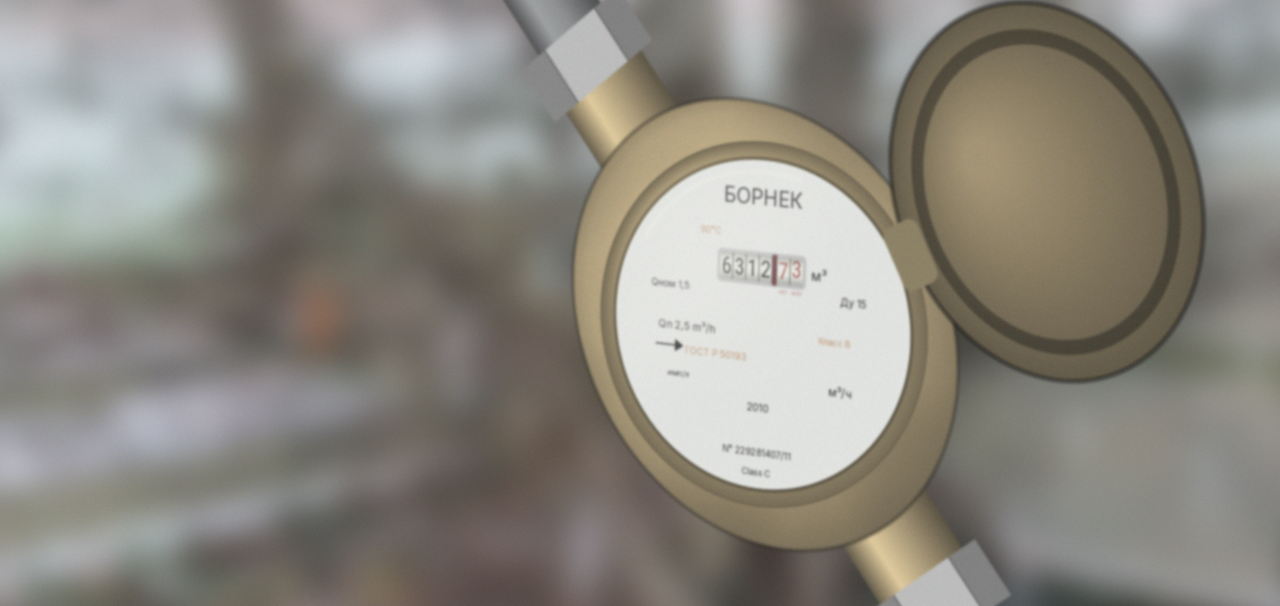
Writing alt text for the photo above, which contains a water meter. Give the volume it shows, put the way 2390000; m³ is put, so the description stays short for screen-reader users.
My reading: 6312.73; m³
